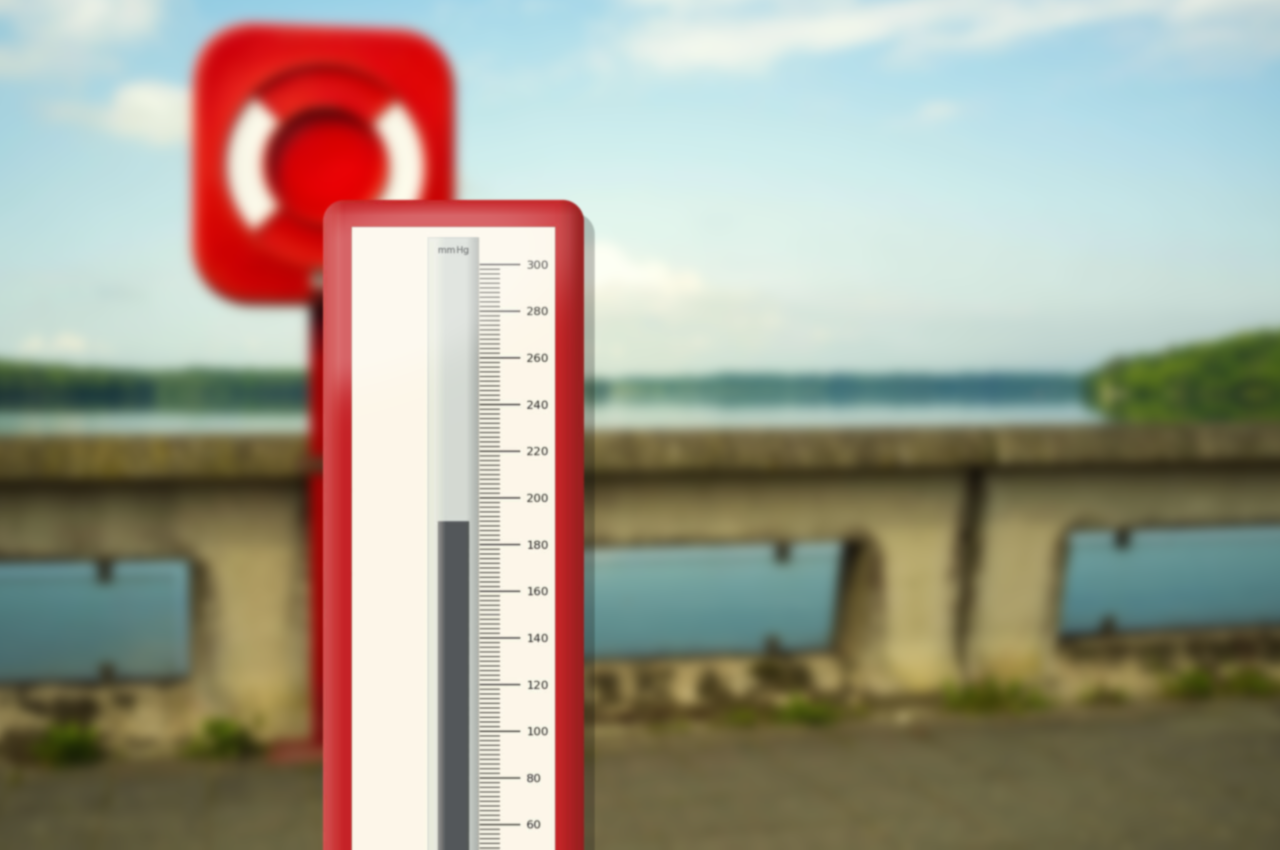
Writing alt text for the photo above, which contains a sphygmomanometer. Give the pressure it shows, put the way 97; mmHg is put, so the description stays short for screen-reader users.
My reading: 190; mmHg
